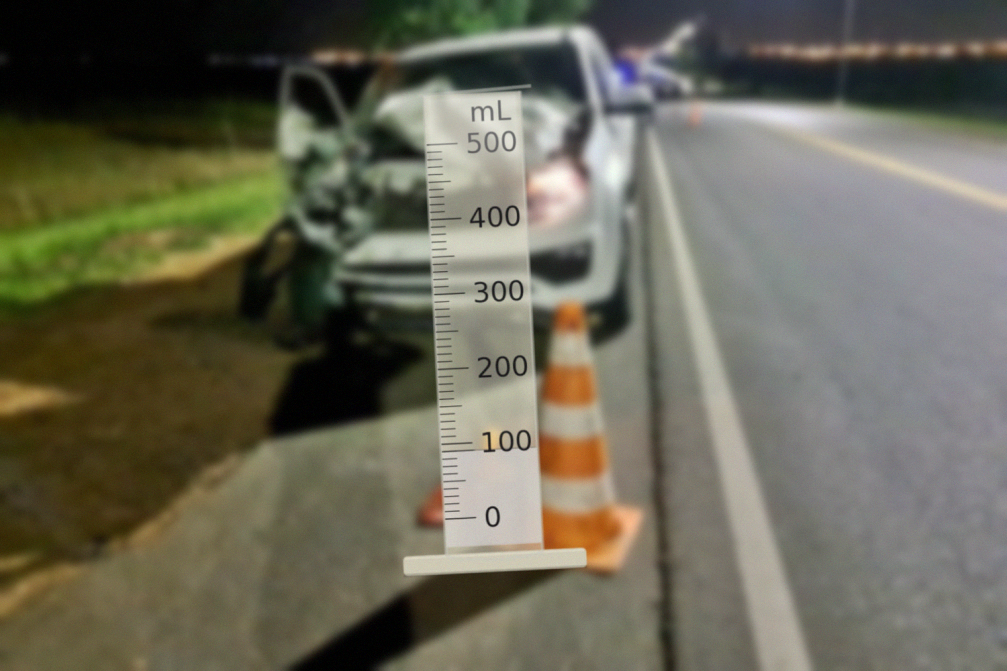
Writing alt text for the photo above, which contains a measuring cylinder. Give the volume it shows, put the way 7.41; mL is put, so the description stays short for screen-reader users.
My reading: 90; mL
